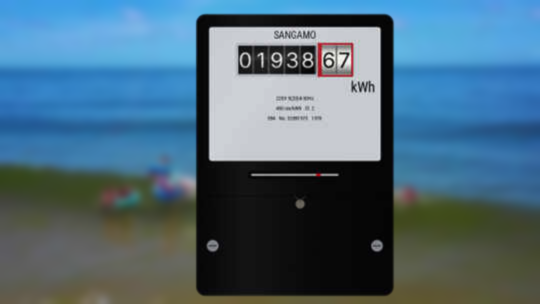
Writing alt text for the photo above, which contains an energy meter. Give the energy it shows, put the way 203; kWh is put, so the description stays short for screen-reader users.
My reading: 1938.67; kWh
